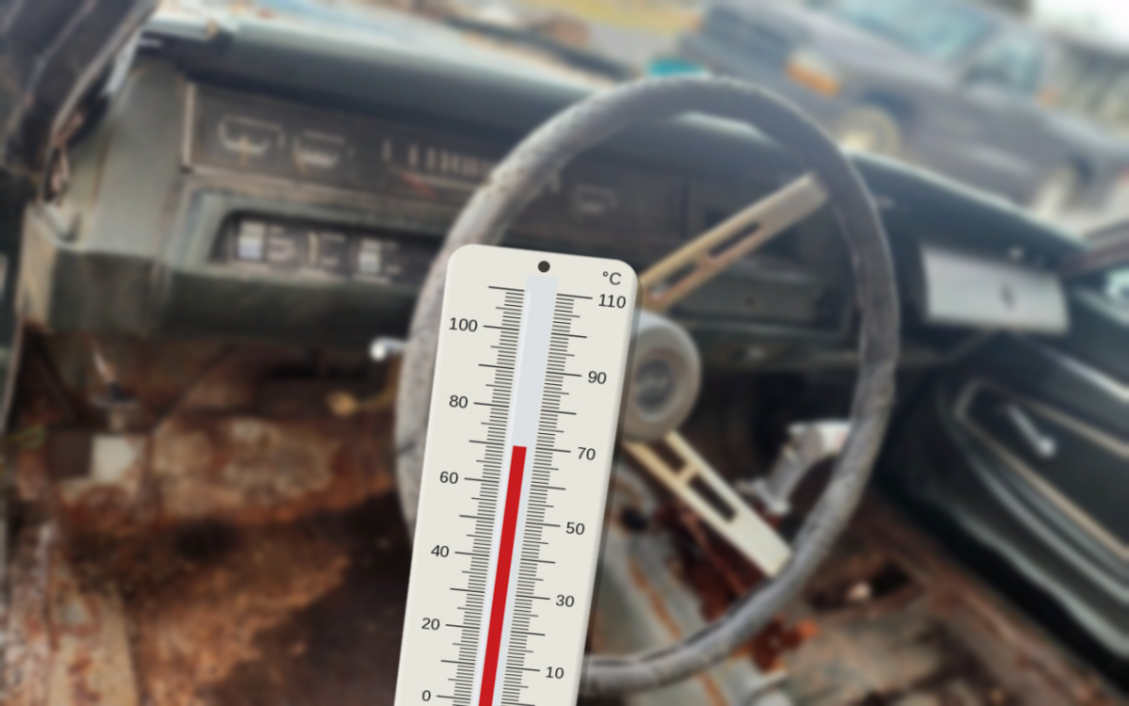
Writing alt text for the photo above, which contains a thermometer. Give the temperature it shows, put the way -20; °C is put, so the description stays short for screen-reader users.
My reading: 70; °C
